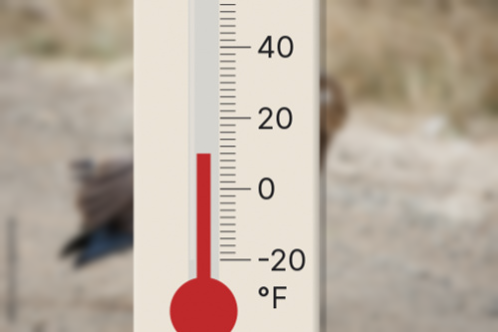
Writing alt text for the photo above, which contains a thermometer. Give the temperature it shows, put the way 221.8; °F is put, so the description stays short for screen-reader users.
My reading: 10; °F
